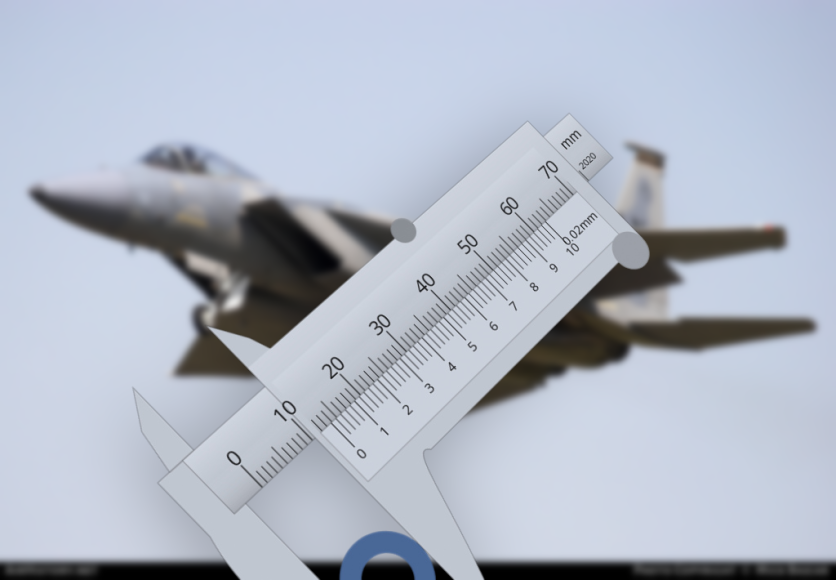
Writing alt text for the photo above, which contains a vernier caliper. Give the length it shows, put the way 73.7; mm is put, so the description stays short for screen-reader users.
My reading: 13.8; mm
